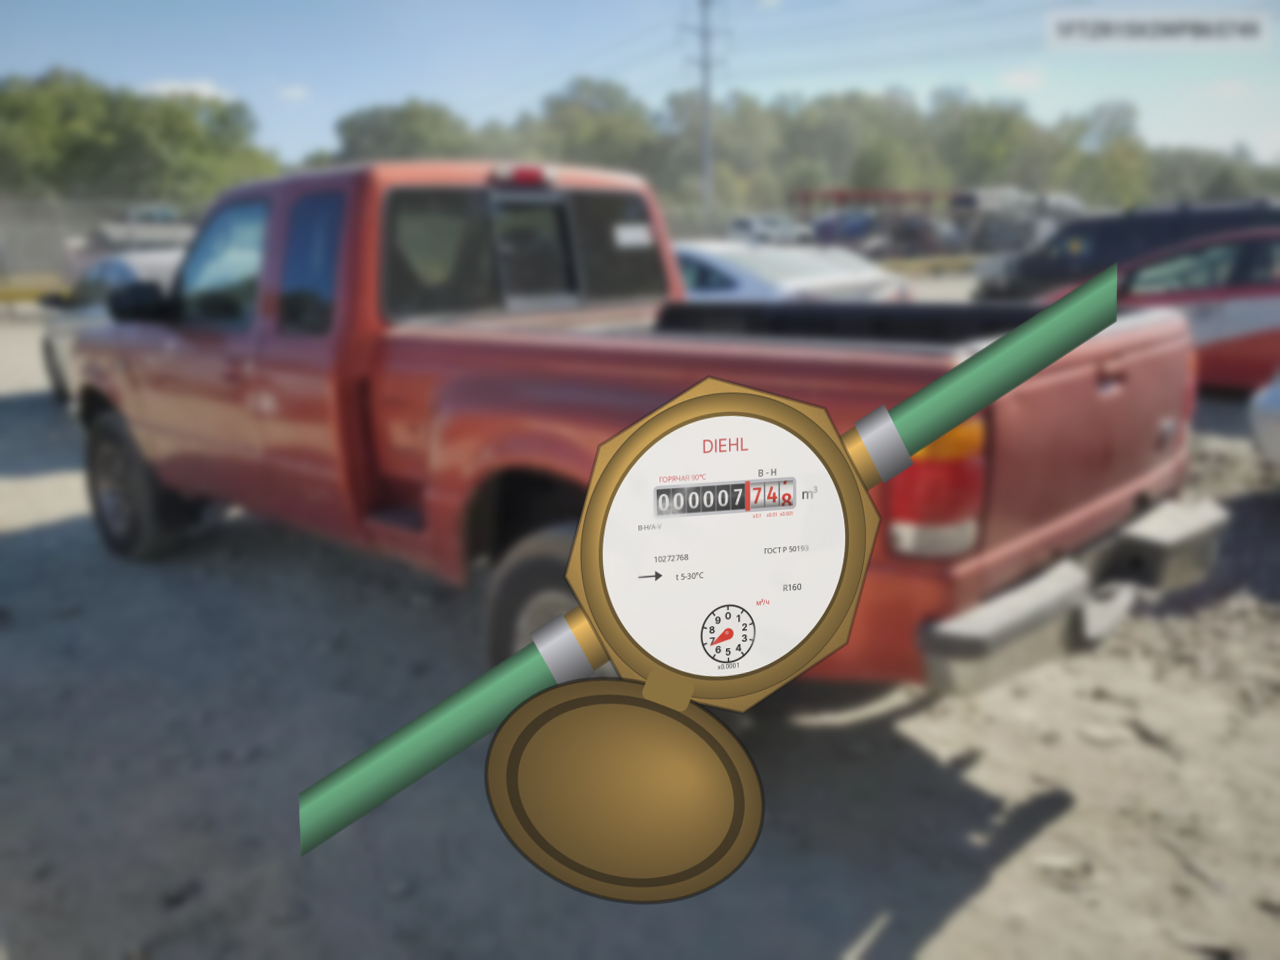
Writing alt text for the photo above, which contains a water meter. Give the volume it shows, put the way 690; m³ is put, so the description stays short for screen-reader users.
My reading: 7.7476; m³
